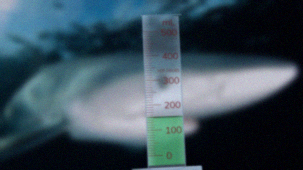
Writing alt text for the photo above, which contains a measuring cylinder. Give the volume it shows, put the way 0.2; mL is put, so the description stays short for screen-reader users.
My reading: 150; mL
